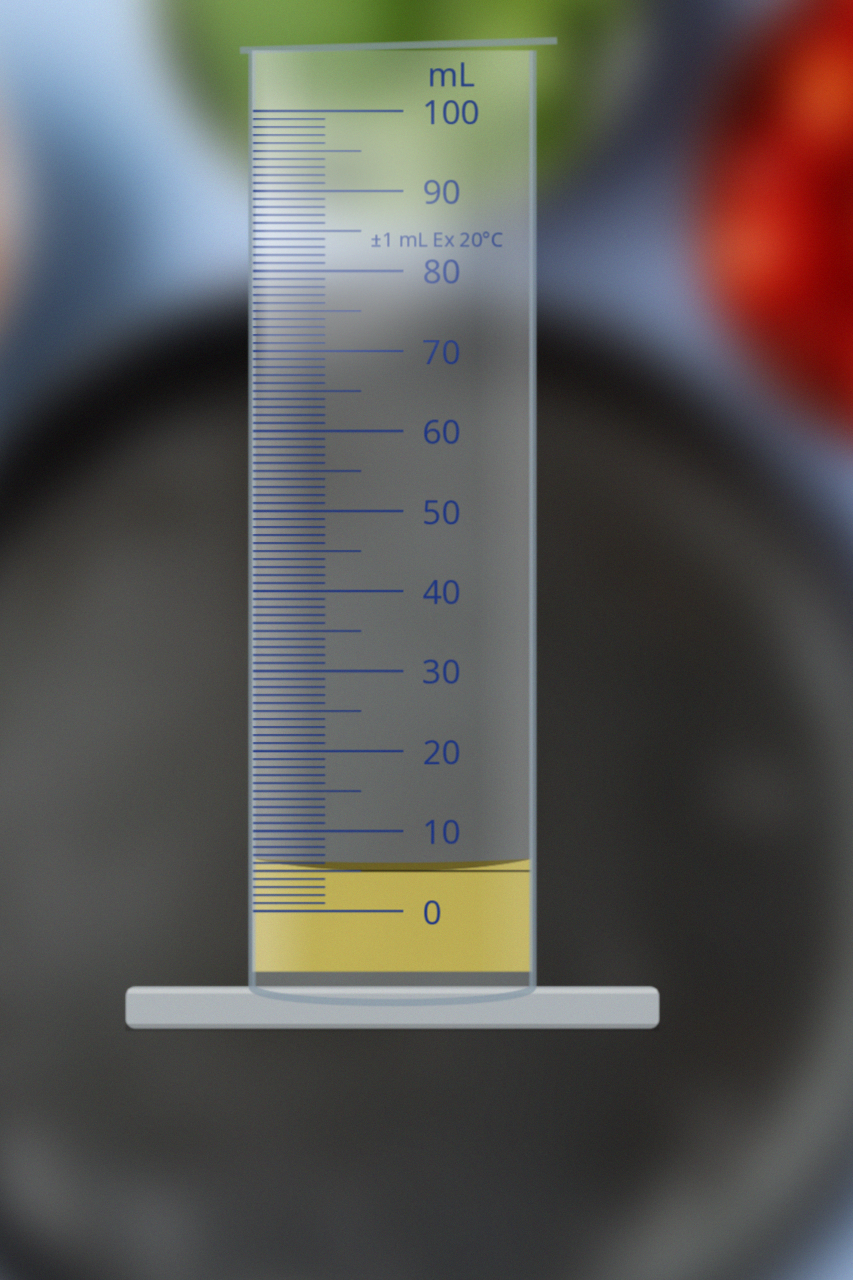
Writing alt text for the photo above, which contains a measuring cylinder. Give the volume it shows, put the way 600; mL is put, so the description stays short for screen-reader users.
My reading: 5; mL
